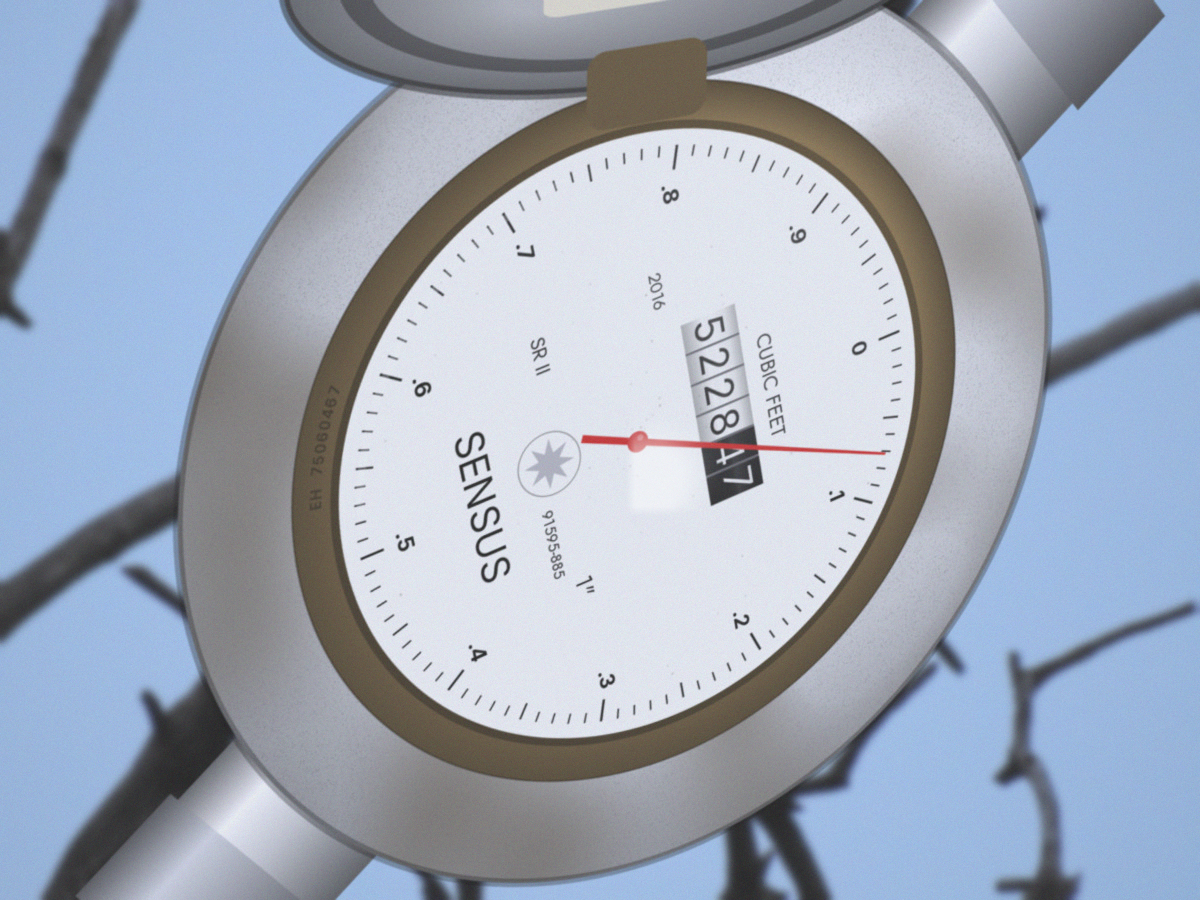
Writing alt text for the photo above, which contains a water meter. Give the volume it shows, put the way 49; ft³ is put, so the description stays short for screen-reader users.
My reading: 522847.07; ft³
